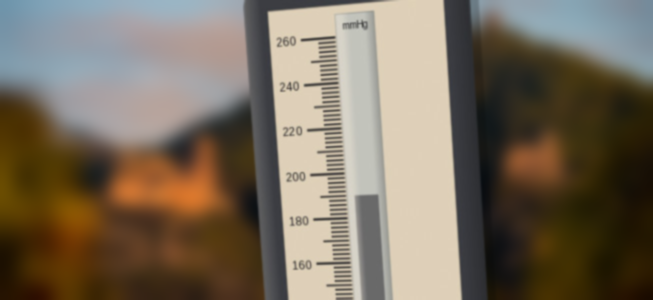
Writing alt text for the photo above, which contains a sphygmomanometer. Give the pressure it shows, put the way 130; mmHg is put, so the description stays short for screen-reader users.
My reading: 190; mmHg
